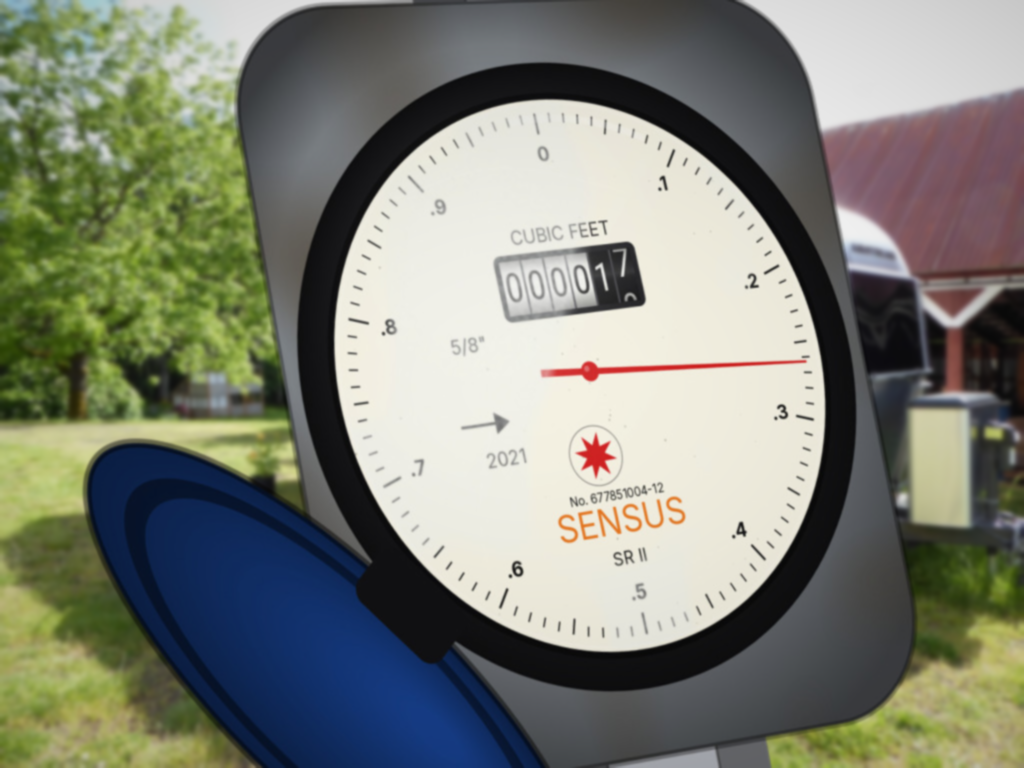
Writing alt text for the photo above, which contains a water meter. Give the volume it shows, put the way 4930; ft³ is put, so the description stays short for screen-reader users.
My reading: 17.26; ft³
